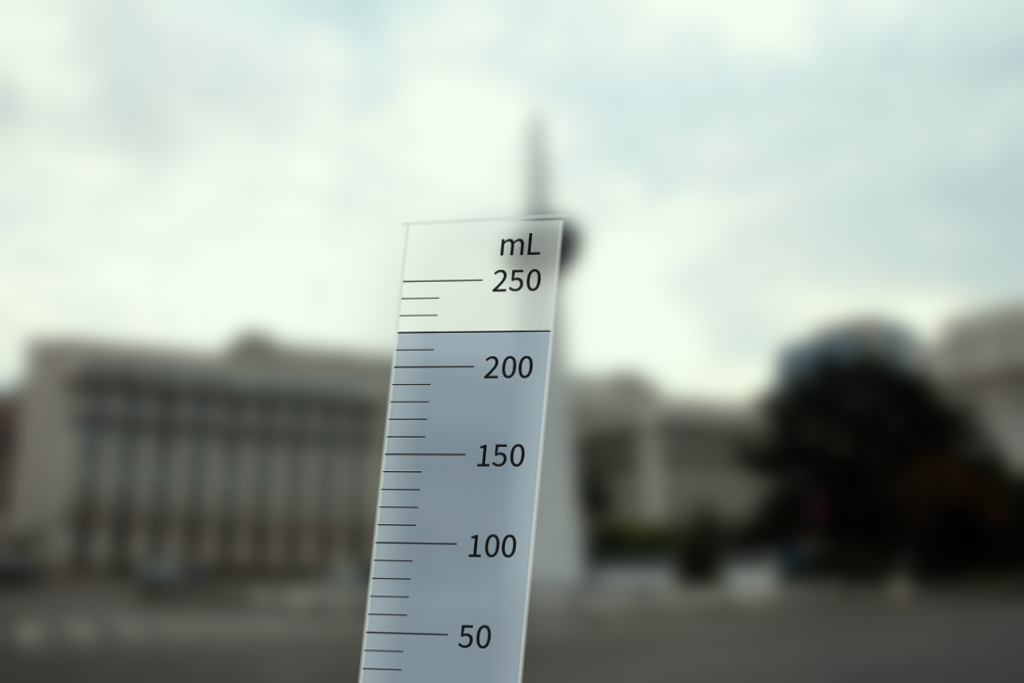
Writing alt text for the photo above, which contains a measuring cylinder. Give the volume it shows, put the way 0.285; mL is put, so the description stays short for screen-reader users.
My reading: 220; mL
